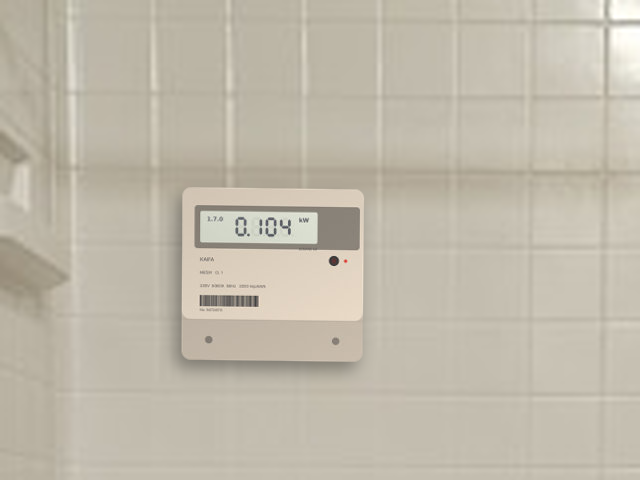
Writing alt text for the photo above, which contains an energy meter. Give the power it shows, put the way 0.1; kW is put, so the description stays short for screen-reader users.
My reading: 0.104; kW
